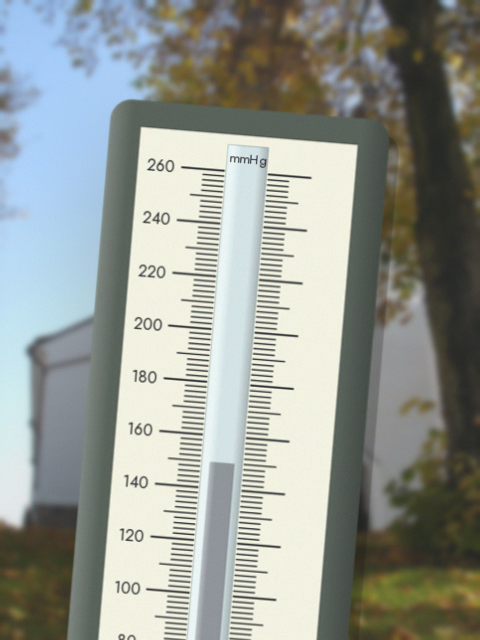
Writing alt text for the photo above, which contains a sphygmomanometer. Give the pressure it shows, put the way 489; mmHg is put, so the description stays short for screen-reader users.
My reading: 150; mmHg
